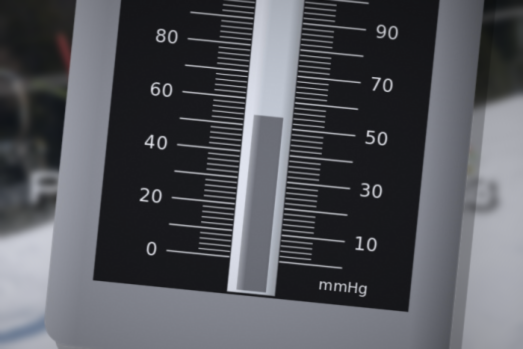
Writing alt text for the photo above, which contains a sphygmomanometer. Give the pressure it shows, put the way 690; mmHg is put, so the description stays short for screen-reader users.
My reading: 54; mmHg
